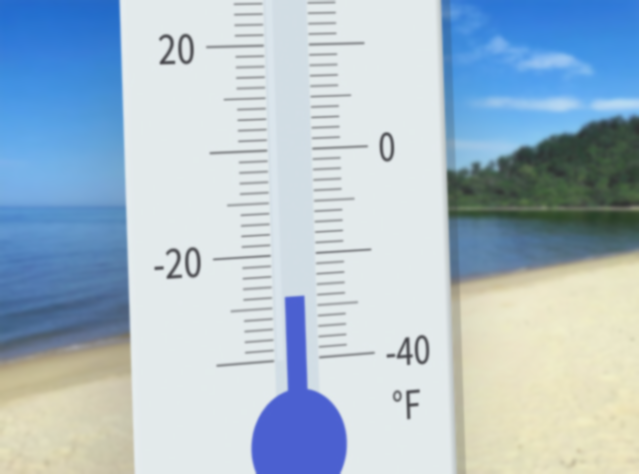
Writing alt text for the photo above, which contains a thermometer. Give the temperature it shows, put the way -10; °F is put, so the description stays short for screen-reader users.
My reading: -28; °F
